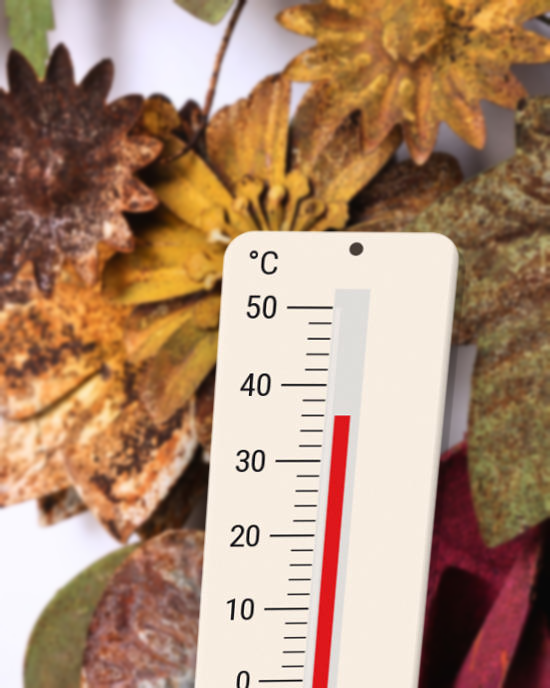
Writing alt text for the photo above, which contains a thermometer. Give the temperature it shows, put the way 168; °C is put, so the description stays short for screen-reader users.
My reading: 36; °C
